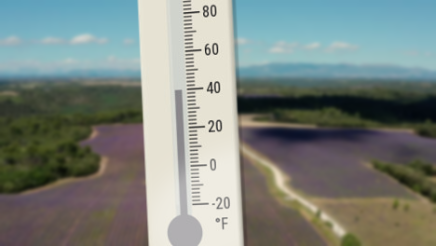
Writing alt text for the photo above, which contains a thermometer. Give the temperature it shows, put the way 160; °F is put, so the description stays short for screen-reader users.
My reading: 40; °F
